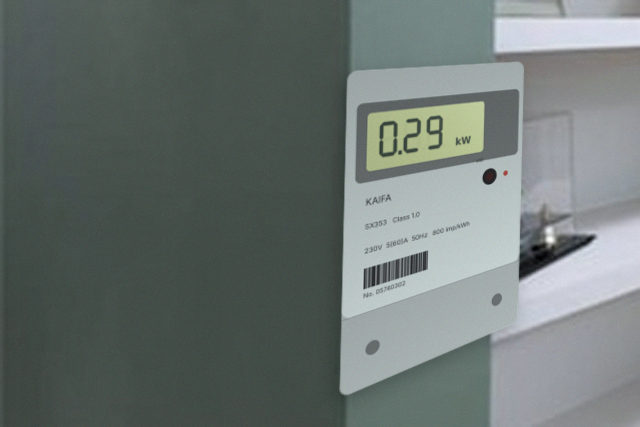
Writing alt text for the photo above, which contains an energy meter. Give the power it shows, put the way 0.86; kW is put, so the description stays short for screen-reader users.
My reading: 0.29; kW
